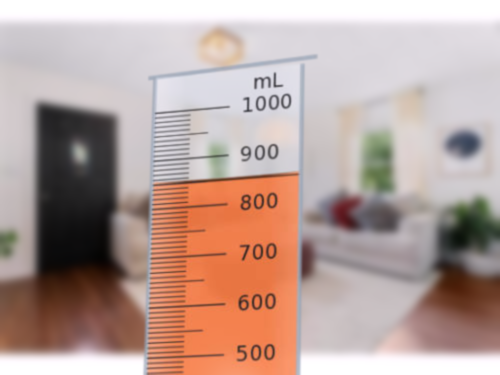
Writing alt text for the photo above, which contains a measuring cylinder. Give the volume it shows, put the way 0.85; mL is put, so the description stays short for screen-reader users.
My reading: 850; mL
